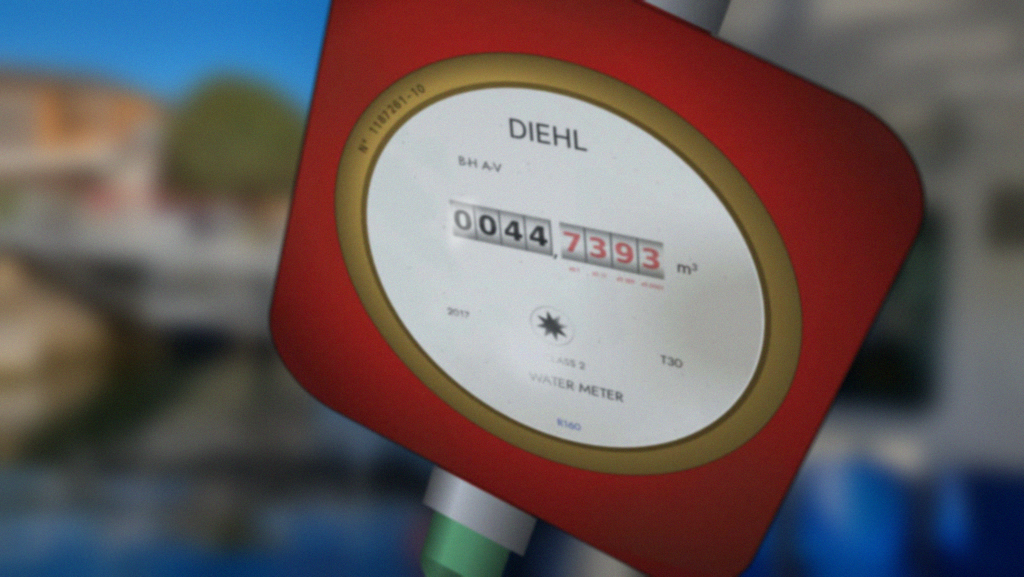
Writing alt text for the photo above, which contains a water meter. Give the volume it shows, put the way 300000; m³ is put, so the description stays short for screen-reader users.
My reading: 44.7393; m³
